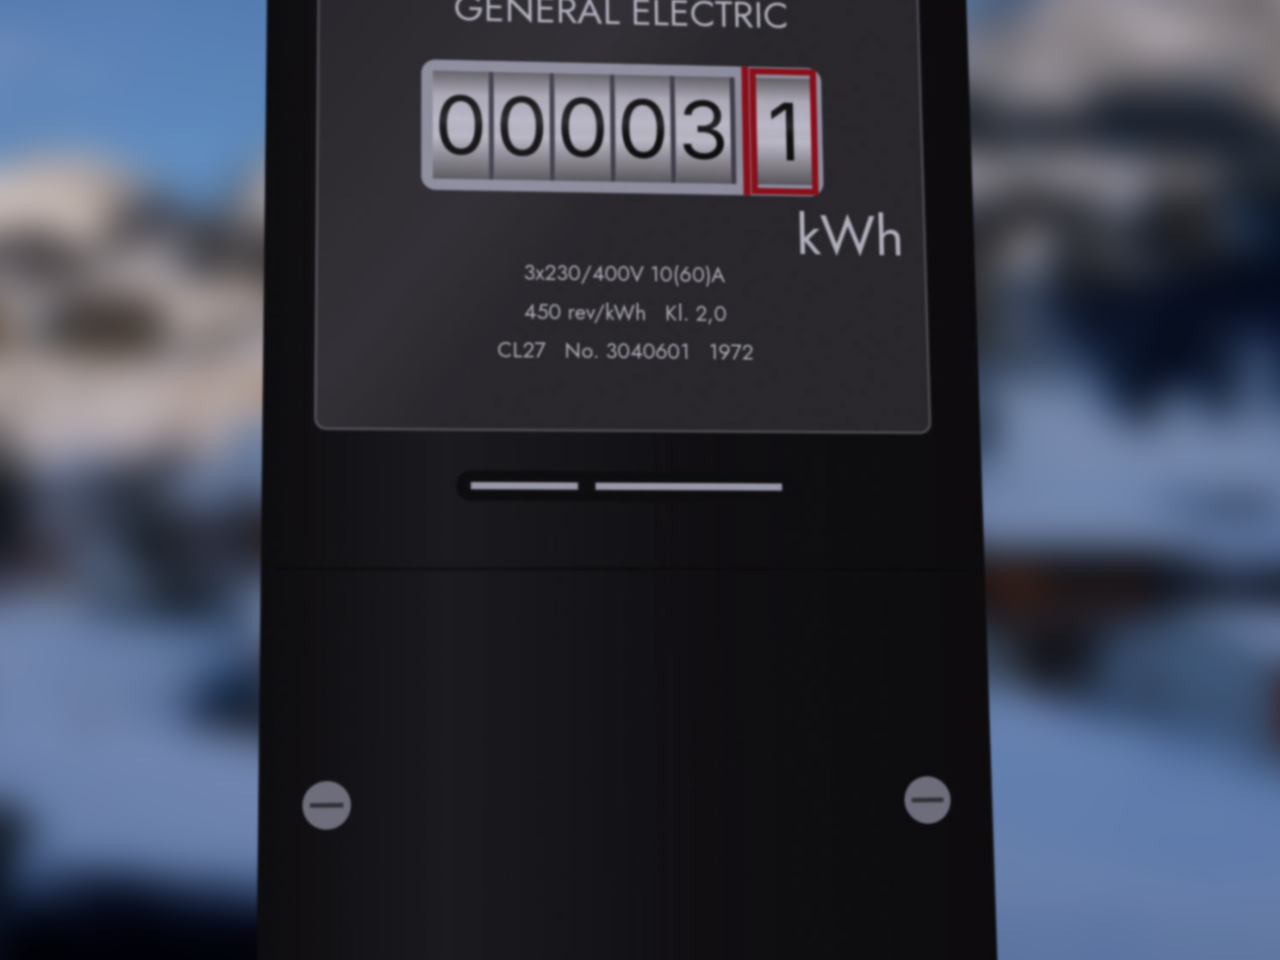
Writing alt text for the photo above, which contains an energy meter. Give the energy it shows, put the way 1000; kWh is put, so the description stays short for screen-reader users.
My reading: 3.1; kWh
